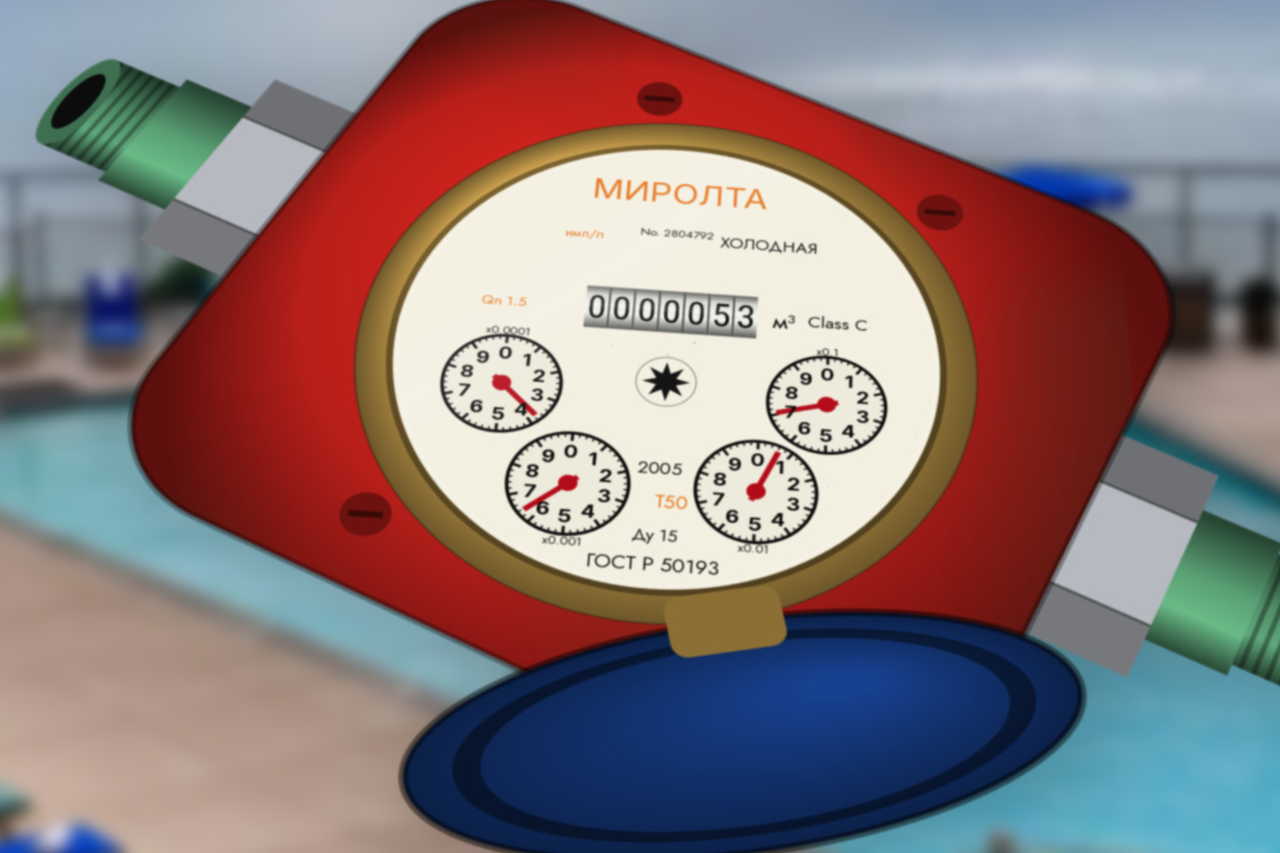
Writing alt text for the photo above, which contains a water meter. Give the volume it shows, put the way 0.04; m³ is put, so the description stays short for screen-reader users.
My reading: 53.7063; m³
